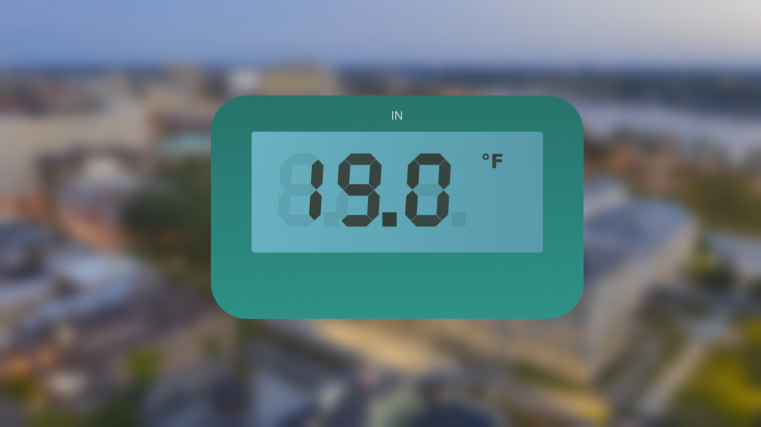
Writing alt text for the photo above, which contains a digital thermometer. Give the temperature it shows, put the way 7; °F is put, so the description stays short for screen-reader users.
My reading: 19.0; °F
